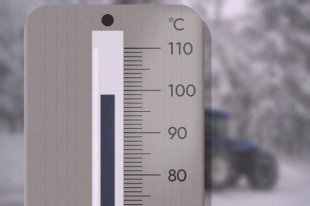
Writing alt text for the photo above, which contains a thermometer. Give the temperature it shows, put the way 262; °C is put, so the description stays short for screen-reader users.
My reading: 99; °C
